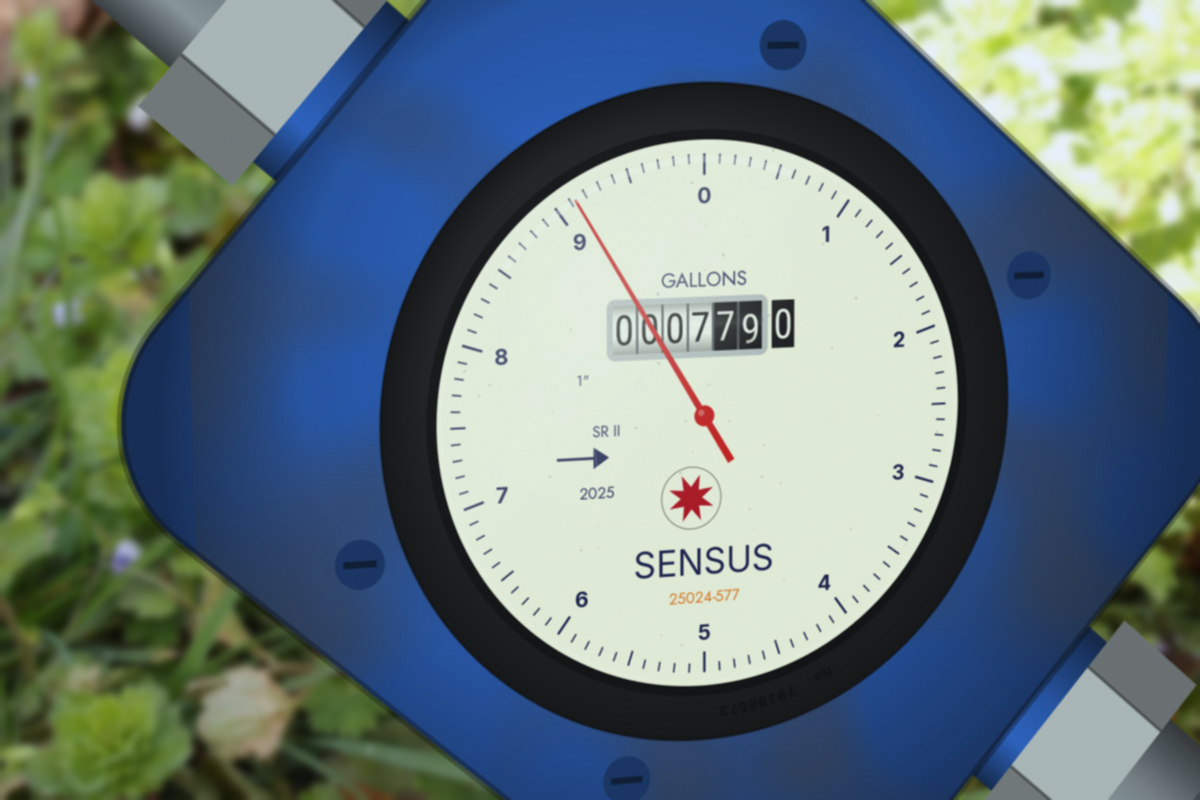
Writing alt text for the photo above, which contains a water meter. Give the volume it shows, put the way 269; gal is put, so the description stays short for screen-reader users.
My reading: 7789.1; gal
